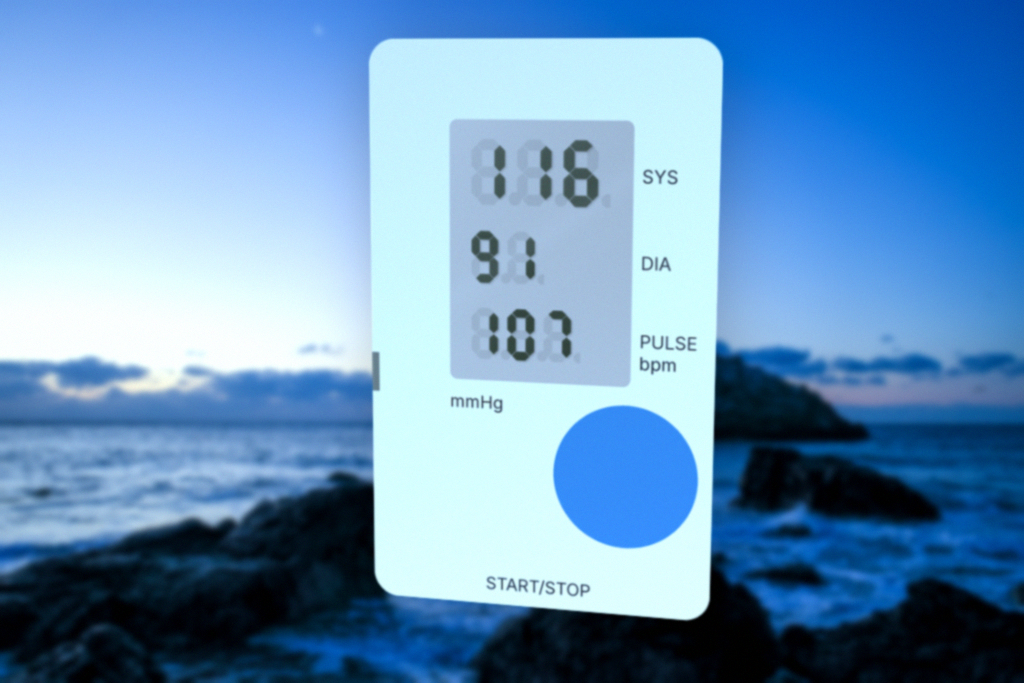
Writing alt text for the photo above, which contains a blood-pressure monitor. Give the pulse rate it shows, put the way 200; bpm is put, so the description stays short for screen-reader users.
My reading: 107; bpm
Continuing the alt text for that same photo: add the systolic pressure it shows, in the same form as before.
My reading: 116; mmHg
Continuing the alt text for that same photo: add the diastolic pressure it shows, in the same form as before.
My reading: 91; mmHg
